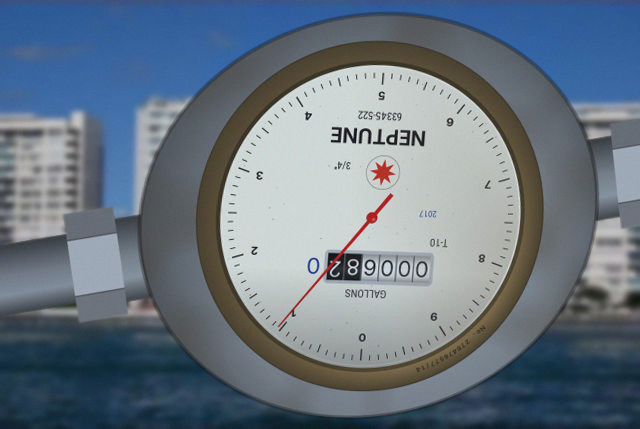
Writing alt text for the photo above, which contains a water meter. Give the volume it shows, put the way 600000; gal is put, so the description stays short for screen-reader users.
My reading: 6821.0; gal
